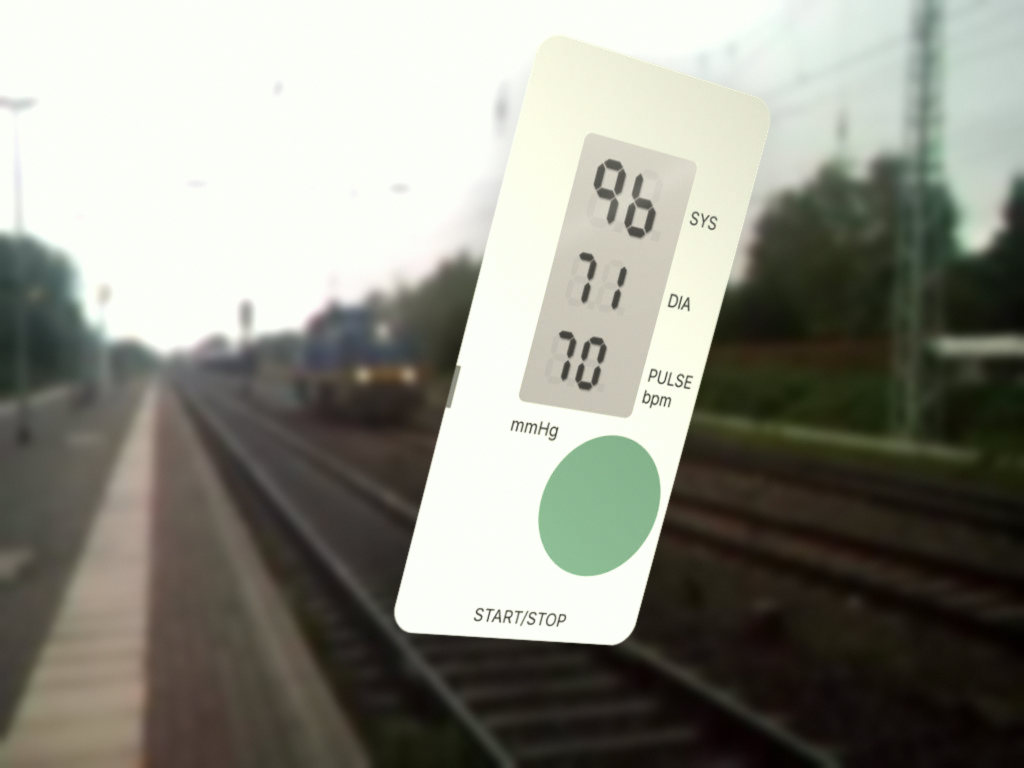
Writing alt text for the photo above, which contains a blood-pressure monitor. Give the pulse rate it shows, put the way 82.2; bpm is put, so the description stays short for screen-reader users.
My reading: 70; bpm
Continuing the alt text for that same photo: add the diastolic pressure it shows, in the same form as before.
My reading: 71; mmHg
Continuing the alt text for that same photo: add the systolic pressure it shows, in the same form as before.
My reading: 96; mmHg
